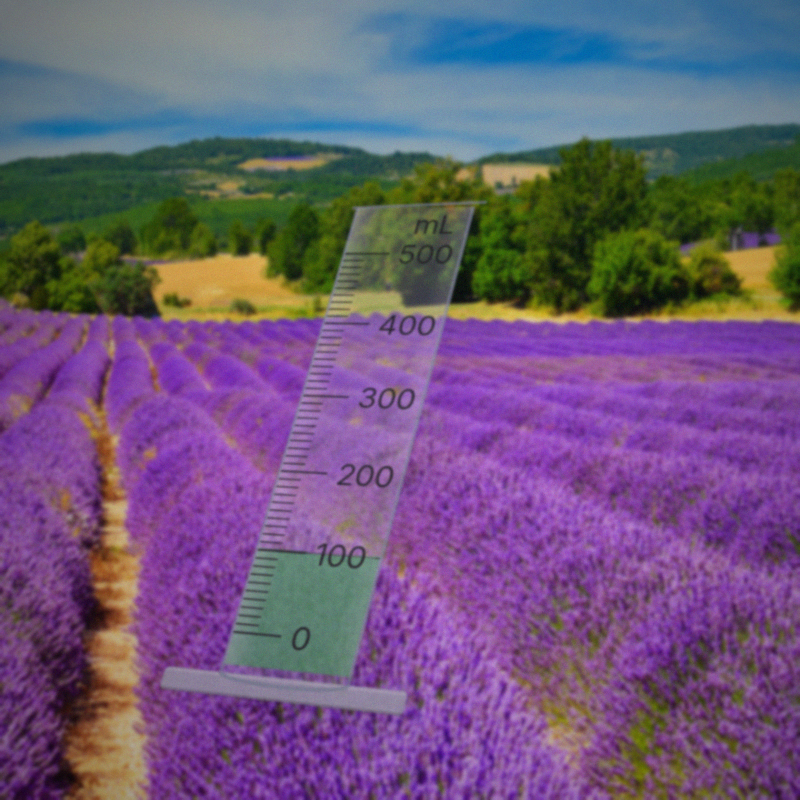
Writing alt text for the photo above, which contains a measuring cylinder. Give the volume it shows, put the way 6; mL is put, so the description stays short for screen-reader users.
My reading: 100; mL
